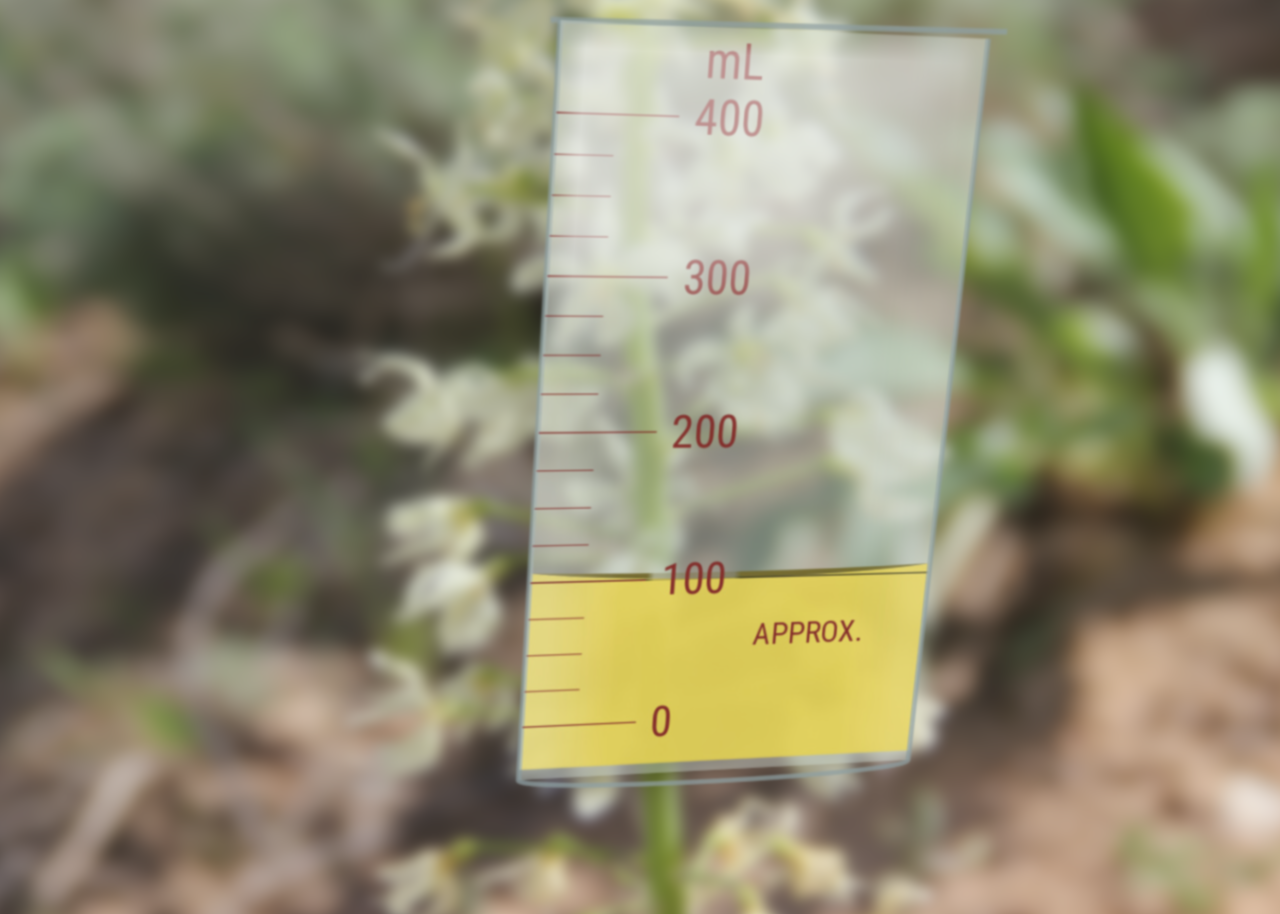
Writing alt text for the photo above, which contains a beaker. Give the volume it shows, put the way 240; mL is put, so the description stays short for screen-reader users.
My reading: 100; mL
